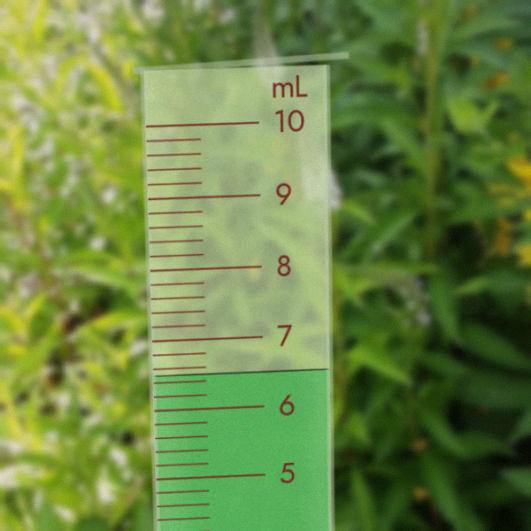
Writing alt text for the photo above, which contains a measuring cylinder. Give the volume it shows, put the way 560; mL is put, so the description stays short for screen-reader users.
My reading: 6.5; mL
